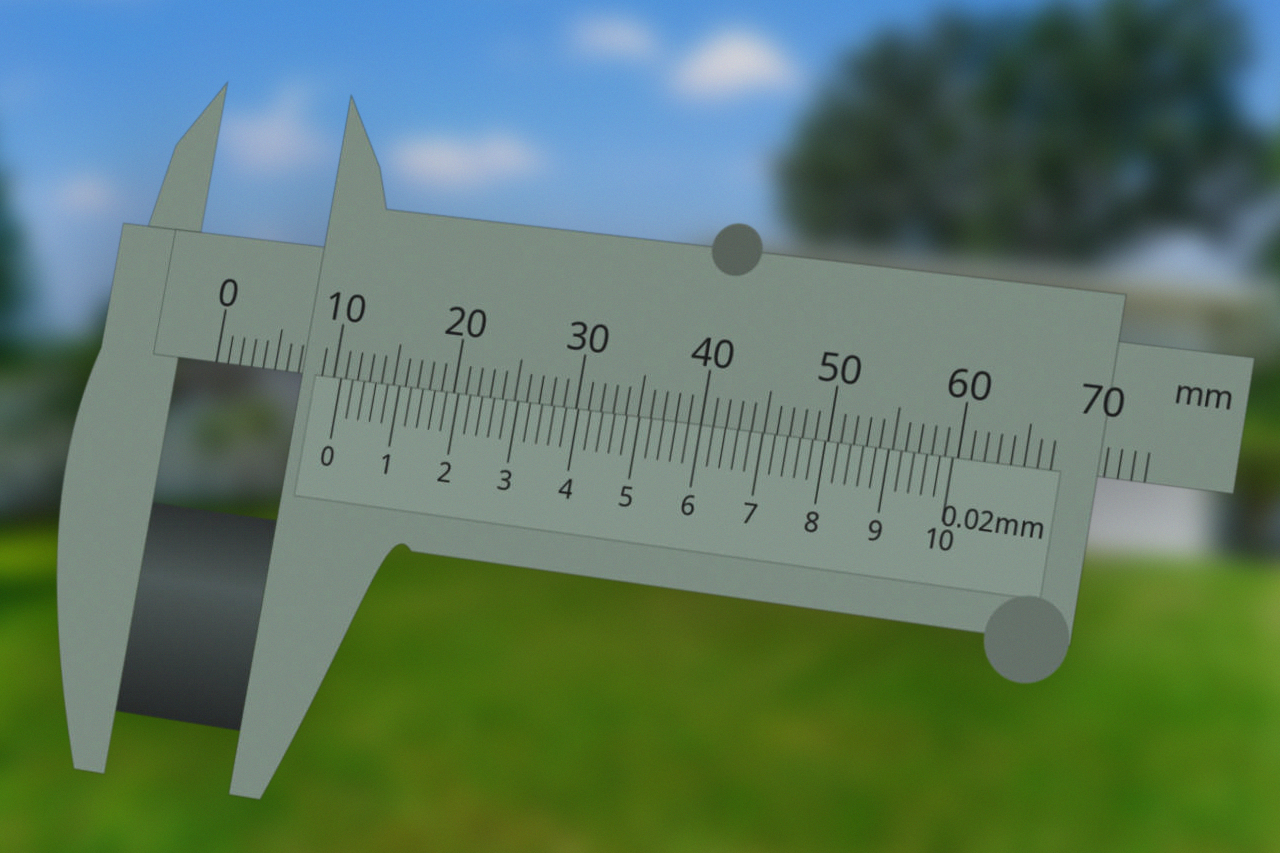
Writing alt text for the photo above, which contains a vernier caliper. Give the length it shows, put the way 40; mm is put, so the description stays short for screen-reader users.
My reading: 10.6; mm
